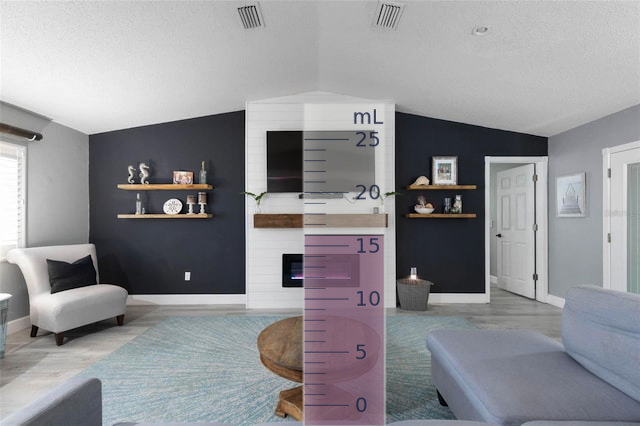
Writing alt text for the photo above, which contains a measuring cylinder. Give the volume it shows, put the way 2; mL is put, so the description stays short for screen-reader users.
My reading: 16; mL
